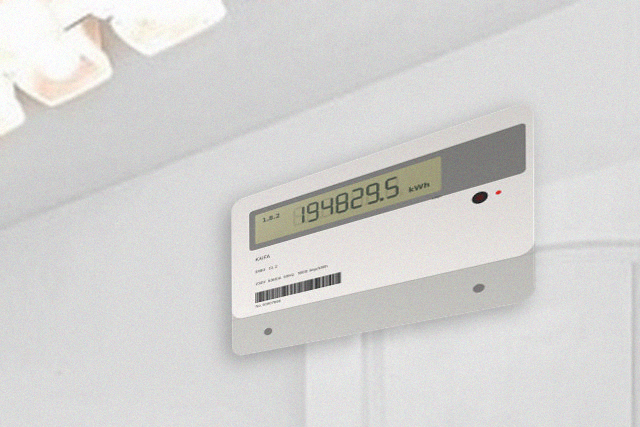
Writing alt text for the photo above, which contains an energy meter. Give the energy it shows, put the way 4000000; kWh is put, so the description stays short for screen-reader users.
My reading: 194829.5; kWh
